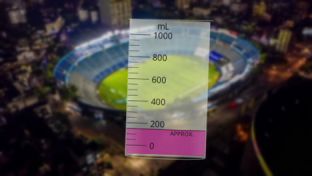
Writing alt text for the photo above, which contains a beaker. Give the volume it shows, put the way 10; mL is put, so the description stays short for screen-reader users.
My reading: 150; mL
